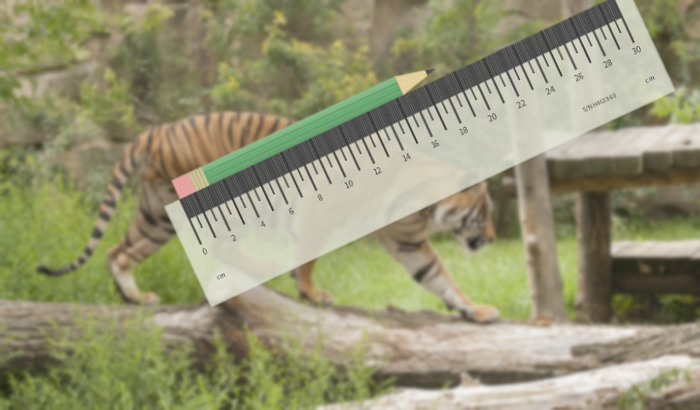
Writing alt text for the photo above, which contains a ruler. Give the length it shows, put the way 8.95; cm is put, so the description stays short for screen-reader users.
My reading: 18; cm
